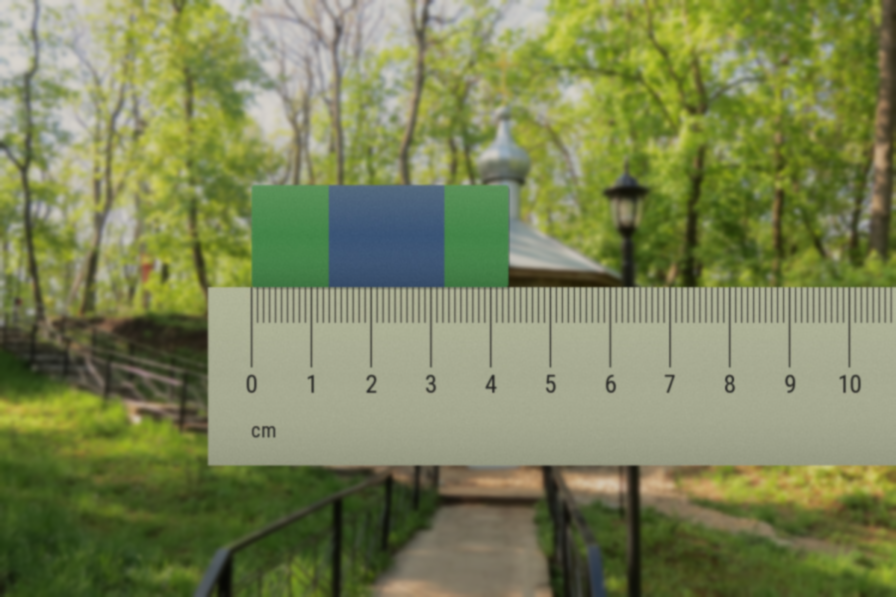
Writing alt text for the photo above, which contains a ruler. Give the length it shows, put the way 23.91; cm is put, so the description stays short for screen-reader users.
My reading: 4.3; cm
